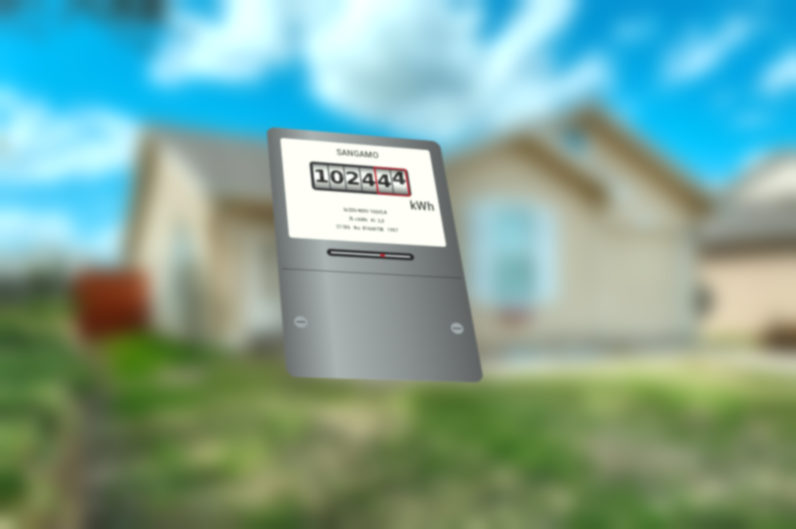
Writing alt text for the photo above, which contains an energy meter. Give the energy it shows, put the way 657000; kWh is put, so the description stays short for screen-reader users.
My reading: 1024.44; kWh
